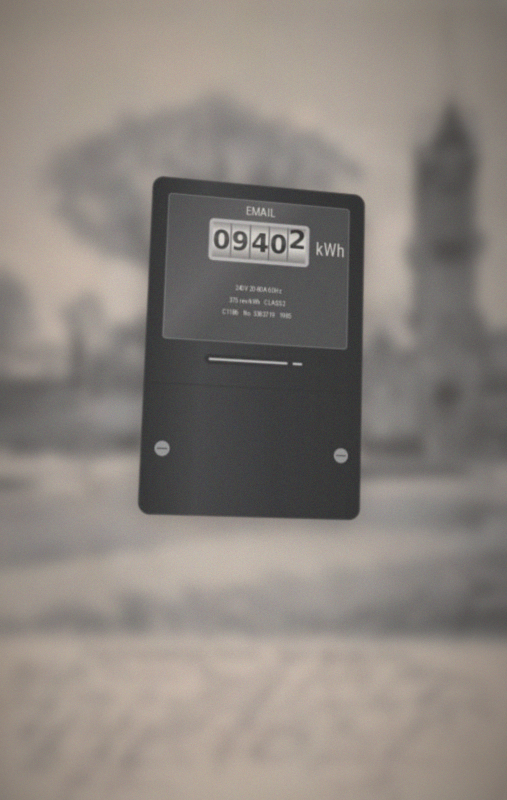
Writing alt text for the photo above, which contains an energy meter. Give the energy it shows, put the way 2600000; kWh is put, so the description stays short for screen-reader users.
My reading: 9402; kWh
